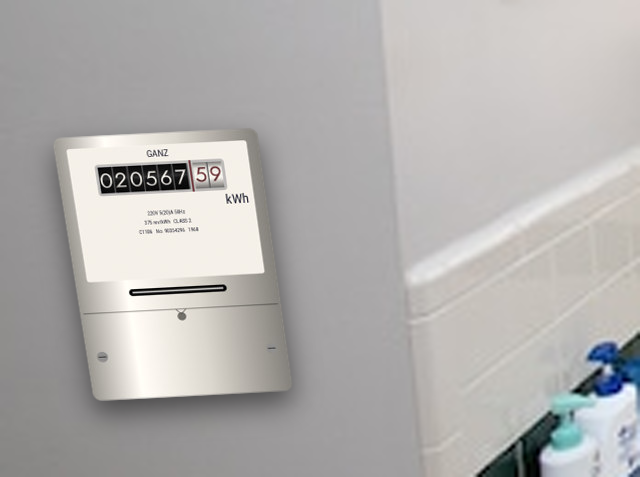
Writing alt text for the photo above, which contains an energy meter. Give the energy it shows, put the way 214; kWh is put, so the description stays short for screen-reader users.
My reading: 20567.59; kWh
